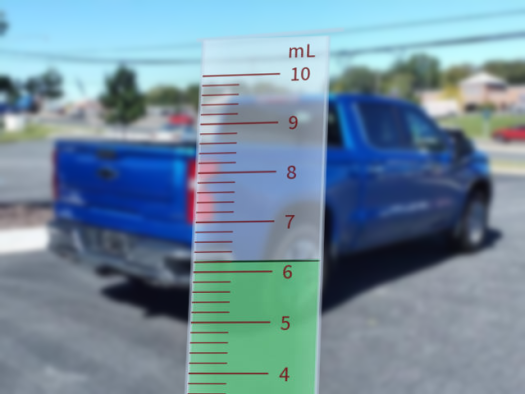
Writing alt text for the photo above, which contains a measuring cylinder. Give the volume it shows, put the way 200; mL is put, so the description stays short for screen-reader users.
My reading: 6.2; mL
